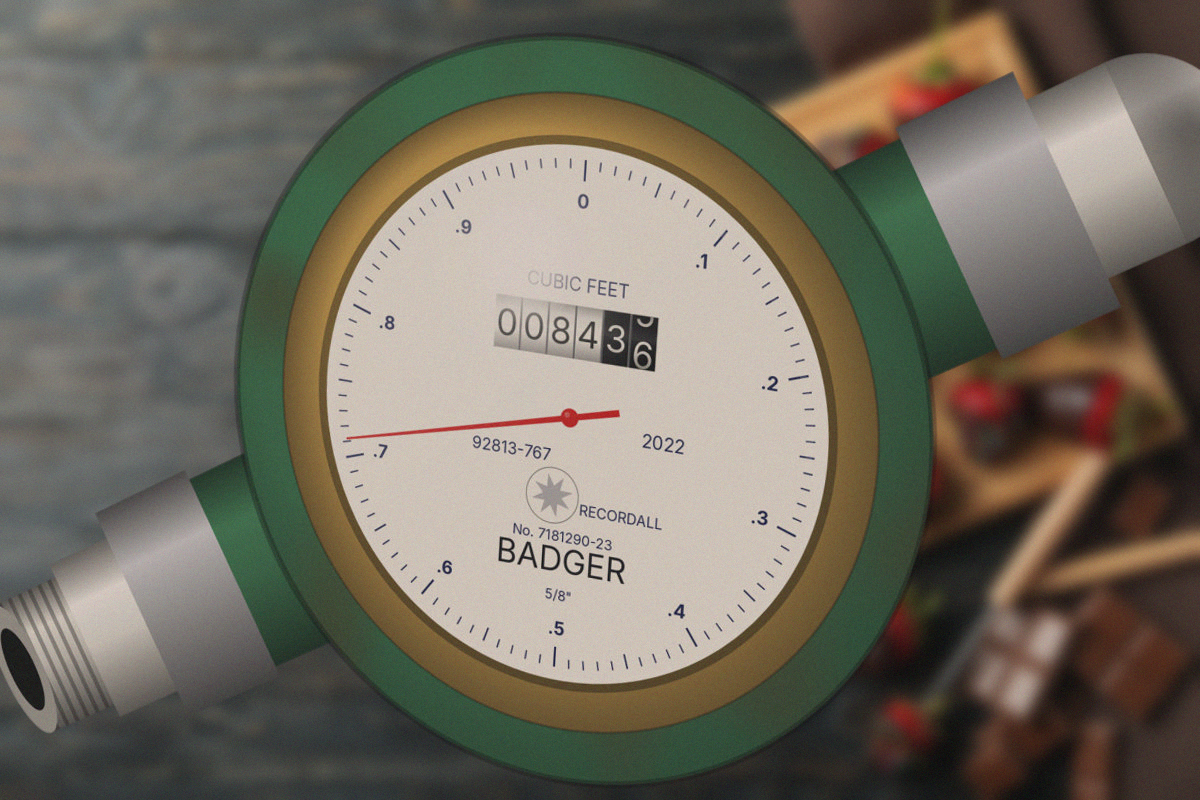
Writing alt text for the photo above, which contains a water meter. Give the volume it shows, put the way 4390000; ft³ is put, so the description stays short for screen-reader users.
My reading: 8435.71; ft³
